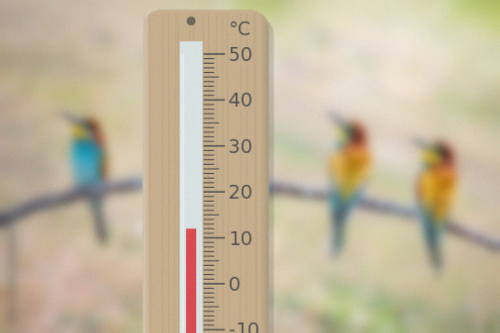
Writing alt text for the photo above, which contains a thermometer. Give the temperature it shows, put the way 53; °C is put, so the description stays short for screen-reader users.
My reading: 12; °C
